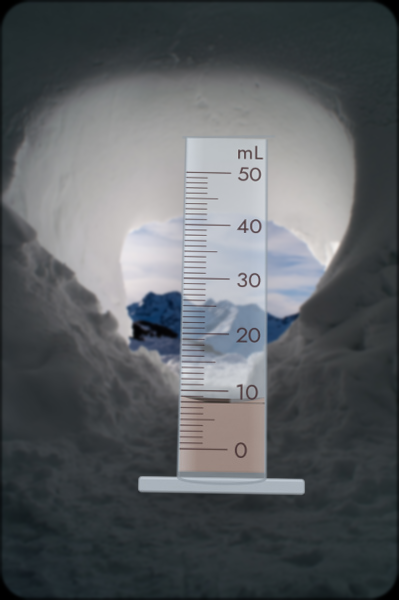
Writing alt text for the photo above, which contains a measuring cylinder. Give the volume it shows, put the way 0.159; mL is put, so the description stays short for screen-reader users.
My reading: 8; mL
